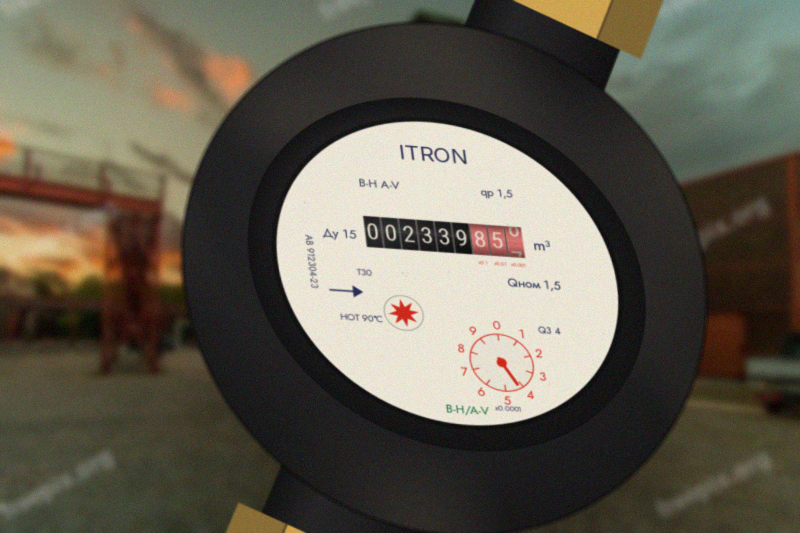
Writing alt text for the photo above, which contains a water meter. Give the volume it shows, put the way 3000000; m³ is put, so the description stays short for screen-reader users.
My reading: 2339.8564; m³
